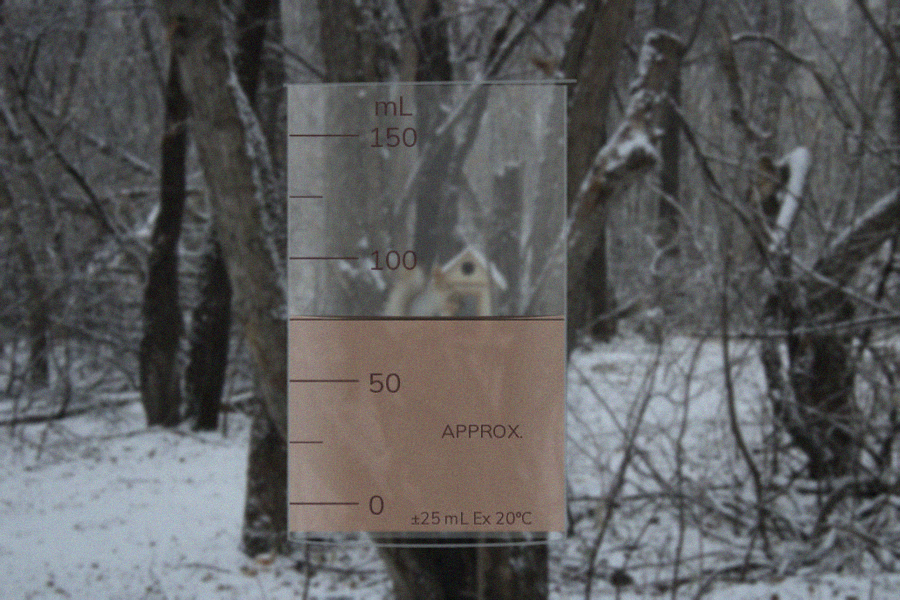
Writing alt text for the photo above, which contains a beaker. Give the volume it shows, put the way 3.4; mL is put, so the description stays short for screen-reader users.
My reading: 75; mL
